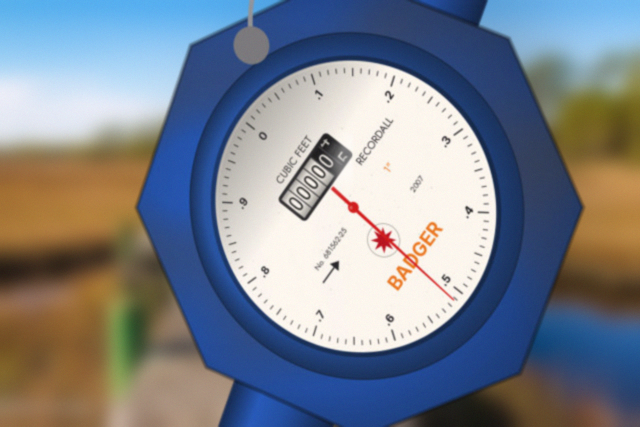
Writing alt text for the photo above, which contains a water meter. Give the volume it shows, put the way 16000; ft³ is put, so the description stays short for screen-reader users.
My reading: 4.51; ft³
